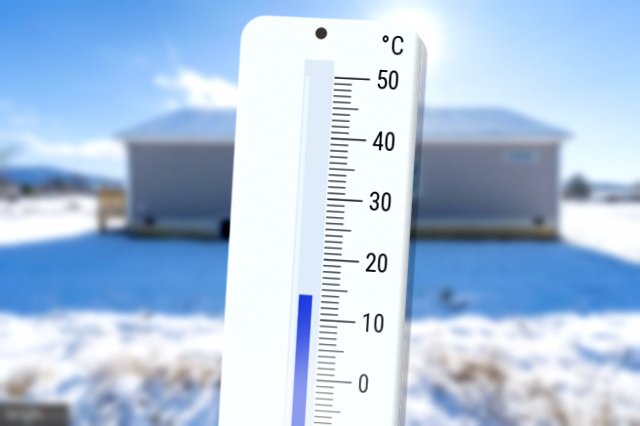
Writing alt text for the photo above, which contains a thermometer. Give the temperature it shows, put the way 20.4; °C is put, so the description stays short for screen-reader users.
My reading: 14; °C
